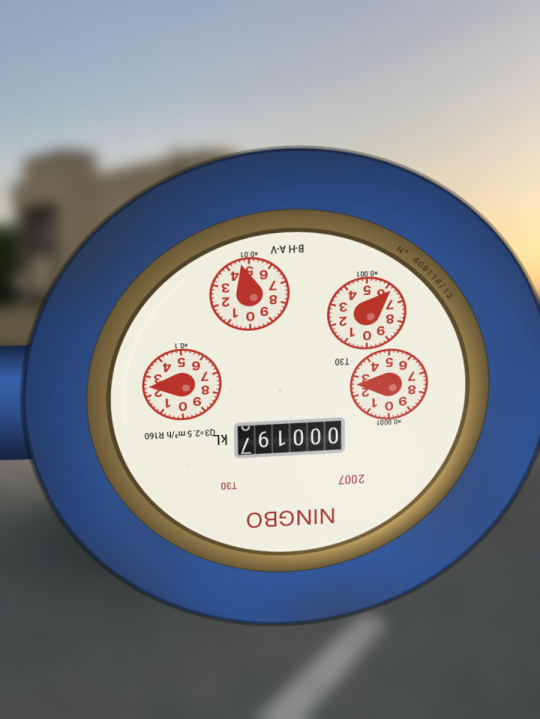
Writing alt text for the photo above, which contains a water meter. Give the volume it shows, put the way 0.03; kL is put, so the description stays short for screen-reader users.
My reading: 197.2462; kL
